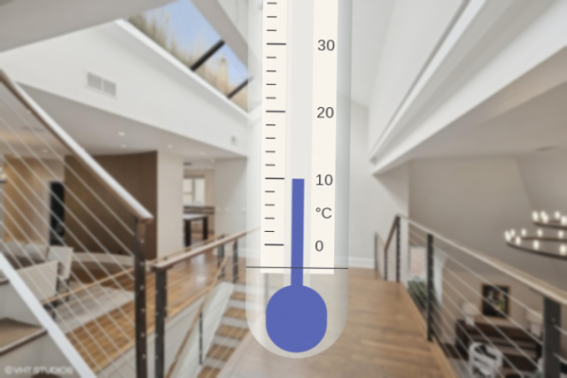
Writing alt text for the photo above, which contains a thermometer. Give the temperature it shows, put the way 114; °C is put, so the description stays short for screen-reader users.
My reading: 10; °C
